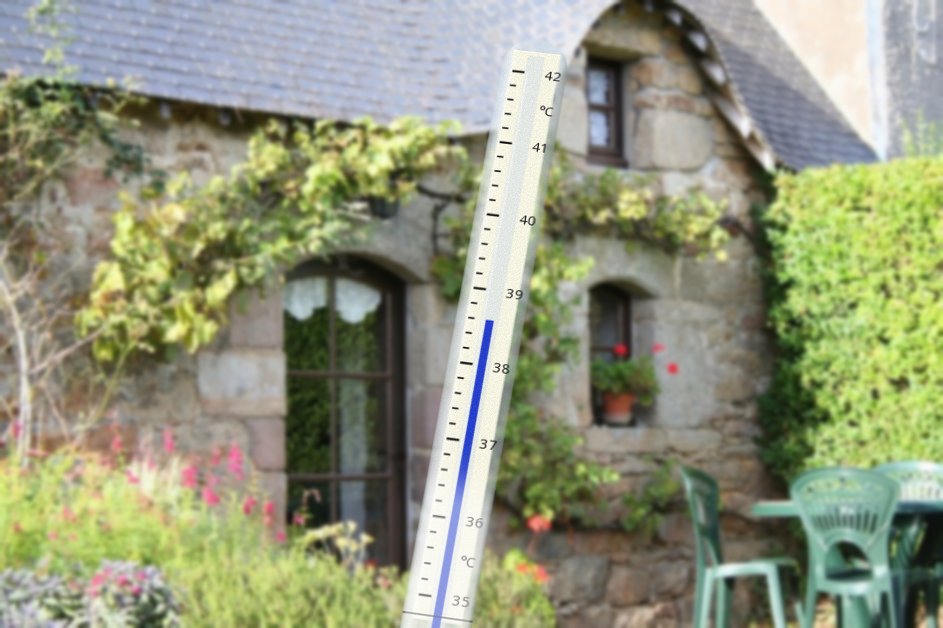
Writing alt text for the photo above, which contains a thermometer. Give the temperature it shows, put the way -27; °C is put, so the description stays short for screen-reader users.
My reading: 38.6; °C
